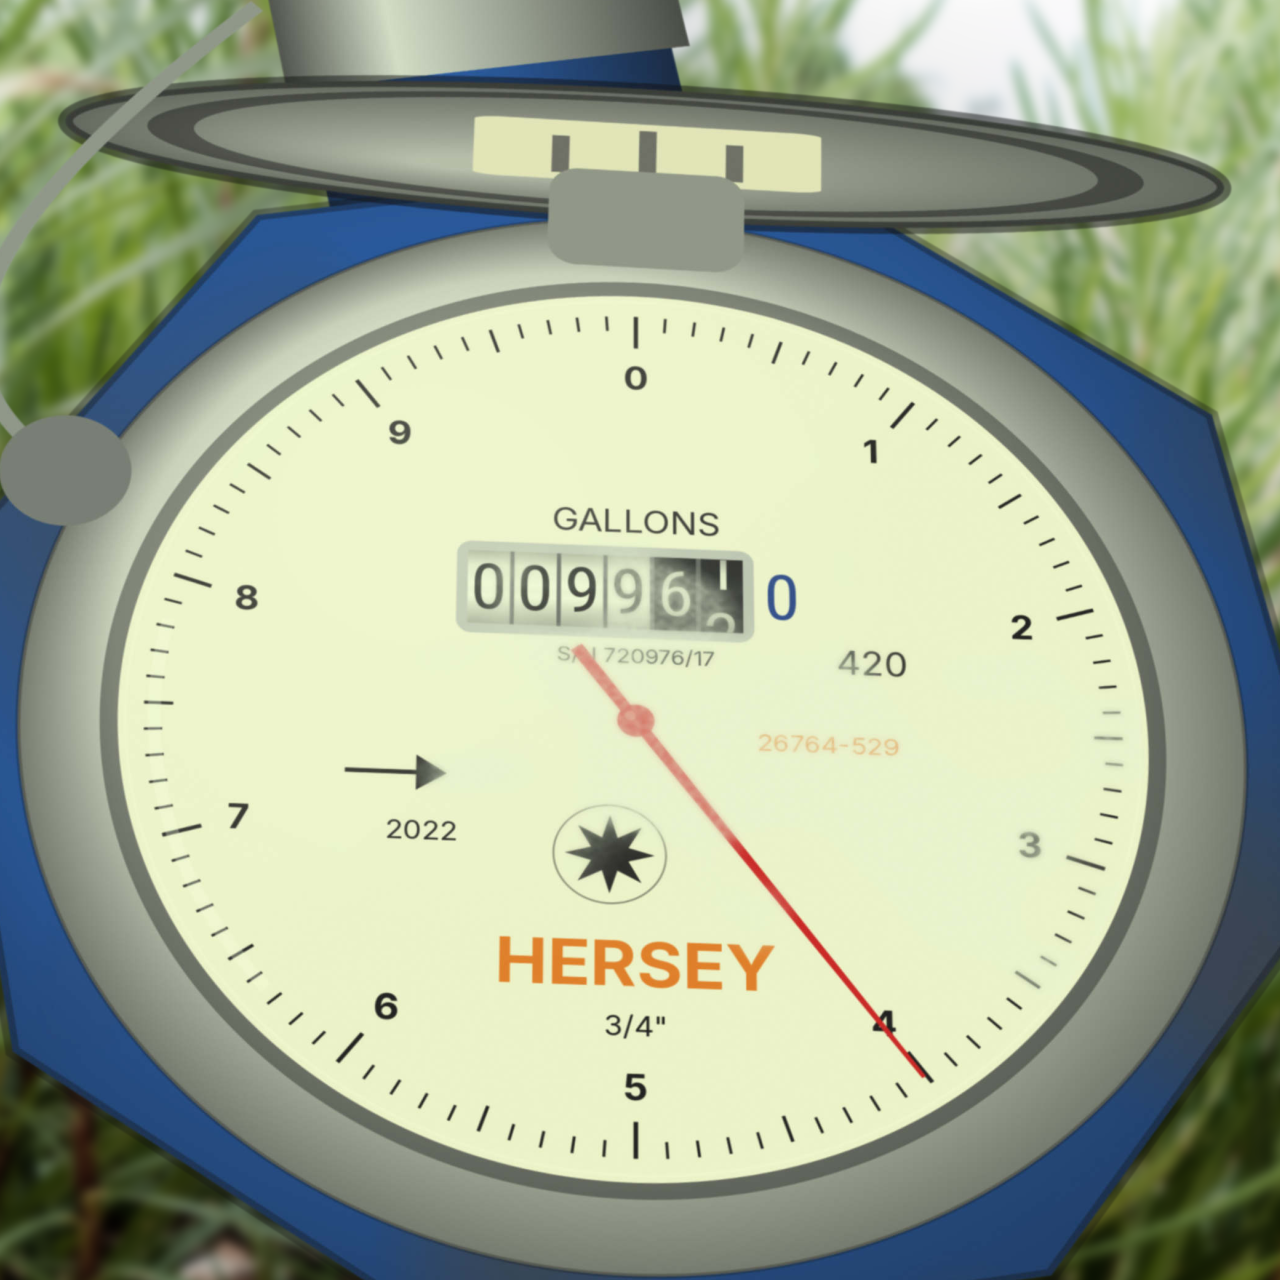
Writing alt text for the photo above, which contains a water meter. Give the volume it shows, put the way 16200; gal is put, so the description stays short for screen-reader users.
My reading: 99614.0; gal
